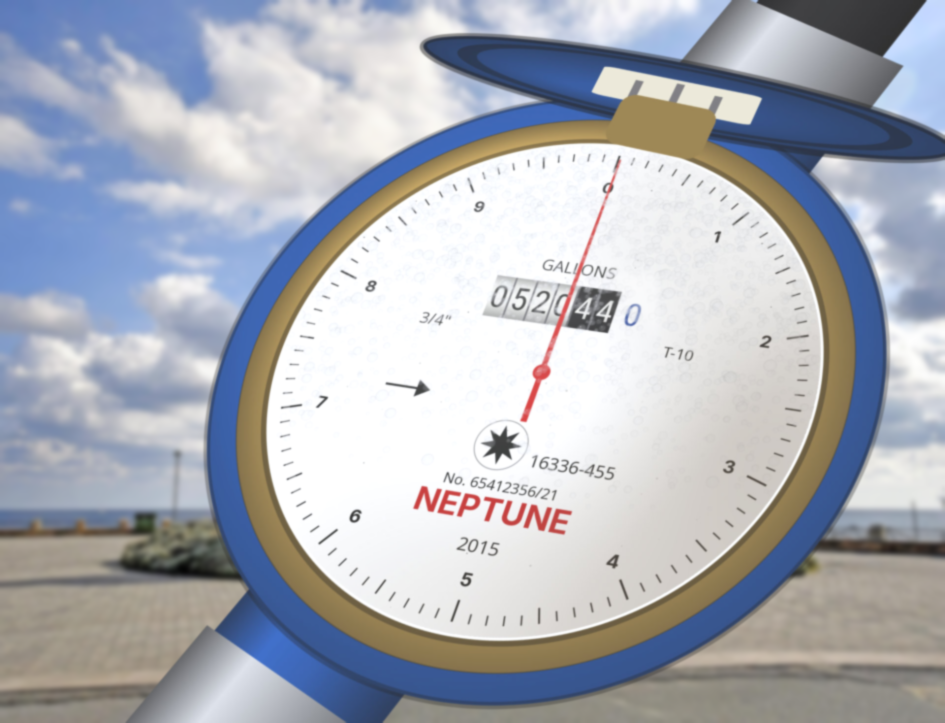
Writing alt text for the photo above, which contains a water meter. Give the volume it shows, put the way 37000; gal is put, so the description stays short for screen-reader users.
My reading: 520440.0; gal
